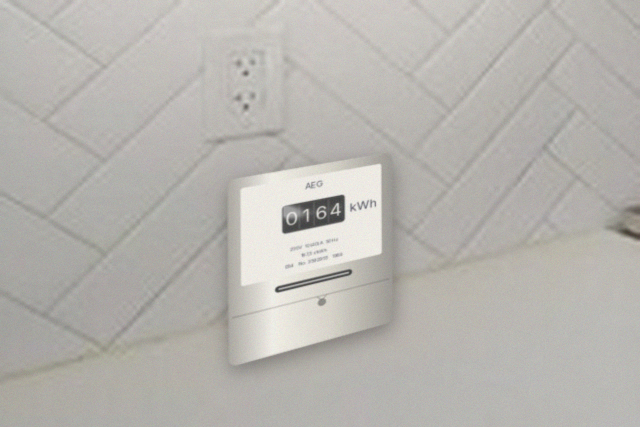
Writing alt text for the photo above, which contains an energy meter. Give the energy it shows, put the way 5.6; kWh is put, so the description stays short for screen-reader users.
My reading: 164; kWh
